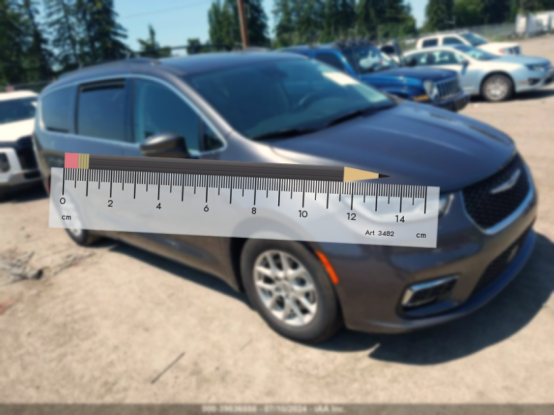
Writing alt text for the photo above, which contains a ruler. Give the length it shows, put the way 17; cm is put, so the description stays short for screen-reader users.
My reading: 13.5; cm
